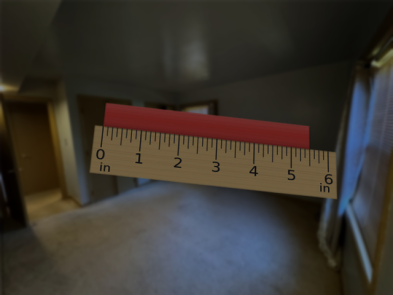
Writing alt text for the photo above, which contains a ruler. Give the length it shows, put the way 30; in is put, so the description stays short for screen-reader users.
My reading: 5.5; in
